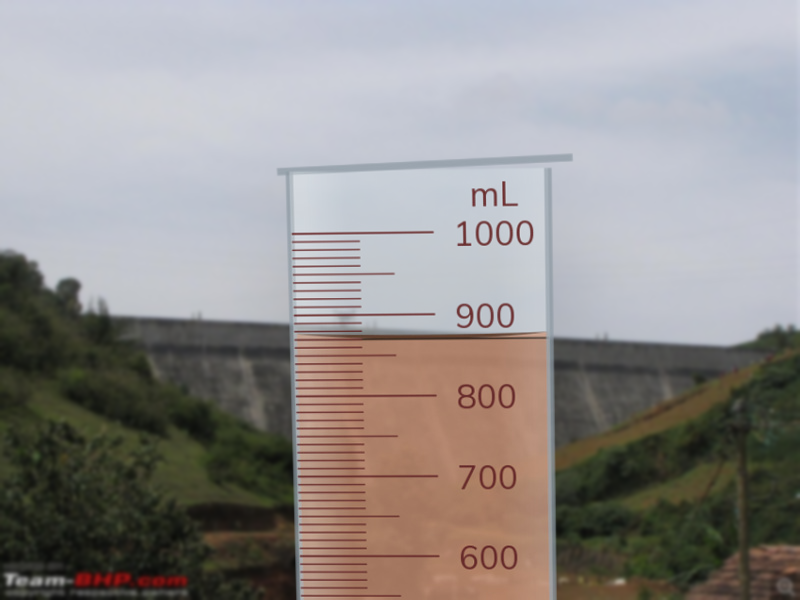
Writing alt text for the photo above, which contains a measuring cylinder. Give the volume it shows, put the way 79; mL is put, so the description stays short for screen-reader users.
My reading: 870; mL
